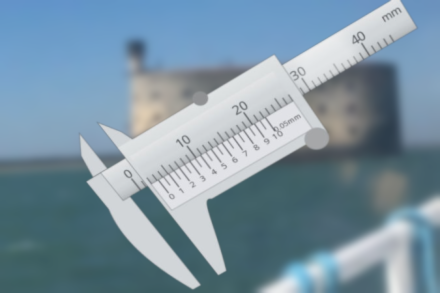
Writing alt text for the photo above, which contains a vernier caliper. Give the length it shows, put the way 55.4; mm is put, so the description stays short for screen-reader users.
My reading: 3.2; mm
